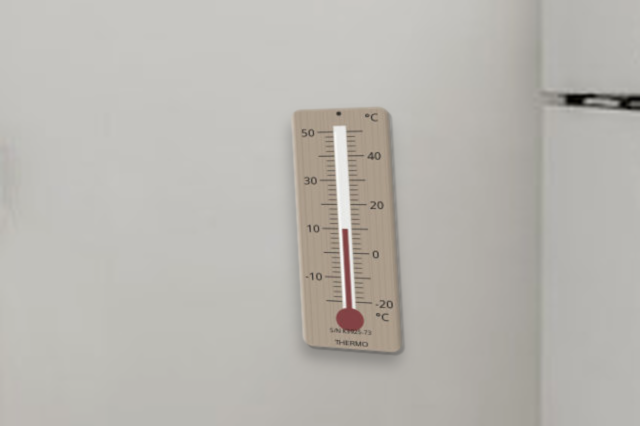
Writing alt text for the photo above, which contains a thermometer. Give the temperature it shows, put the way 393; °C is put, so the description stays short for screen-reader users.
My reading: 10; °C
